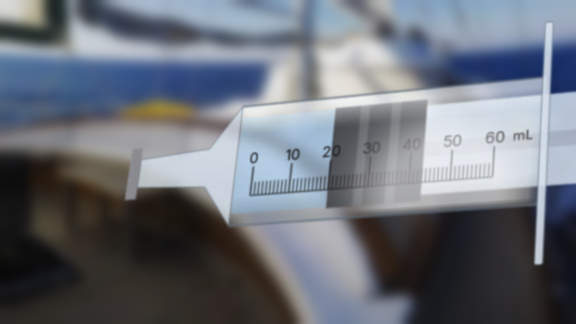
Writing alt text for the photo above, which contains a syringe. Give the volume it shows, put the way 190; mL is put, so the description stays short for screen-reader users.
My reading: 20; mL
